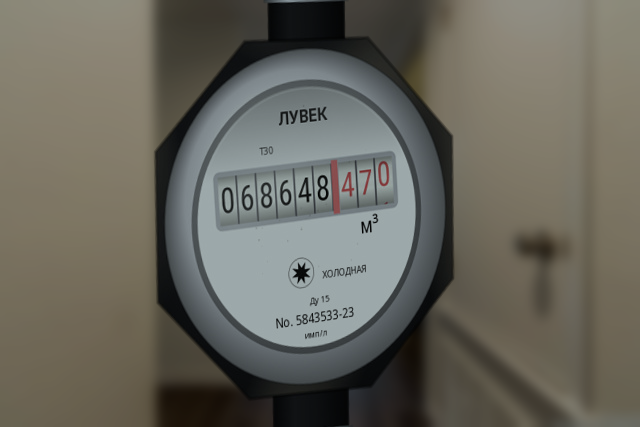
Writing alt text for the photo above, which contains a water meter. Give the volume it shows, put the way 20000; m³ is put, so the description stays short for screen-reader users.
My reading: 68648.470; m³
